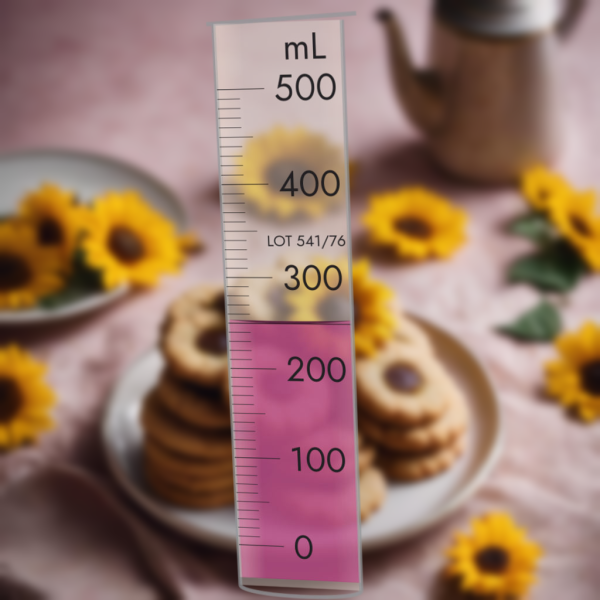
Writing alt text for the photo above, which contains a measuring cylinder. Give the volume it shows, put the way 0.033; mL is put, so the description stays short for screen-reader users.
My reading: 250; mL
